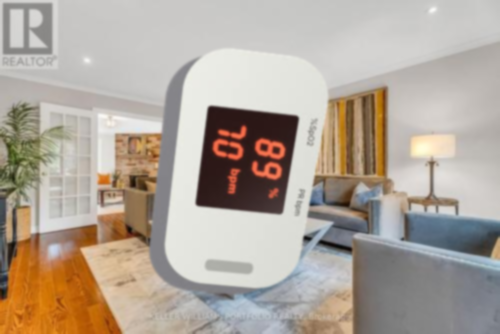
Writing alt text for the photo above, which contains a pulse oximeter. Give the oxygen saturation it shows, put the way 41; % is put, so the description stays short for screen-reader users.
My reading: 89; %
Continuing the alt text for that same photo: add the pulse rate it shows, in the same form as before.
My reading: 70; bpm
